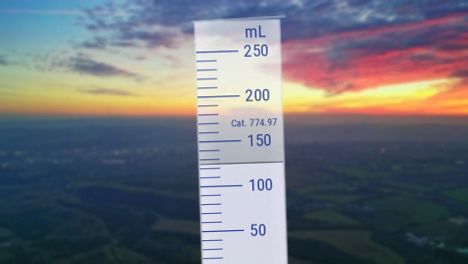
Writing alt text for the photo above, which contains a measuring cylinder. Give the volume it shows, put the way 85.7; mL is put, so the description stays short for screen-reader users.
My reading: 125; mL
